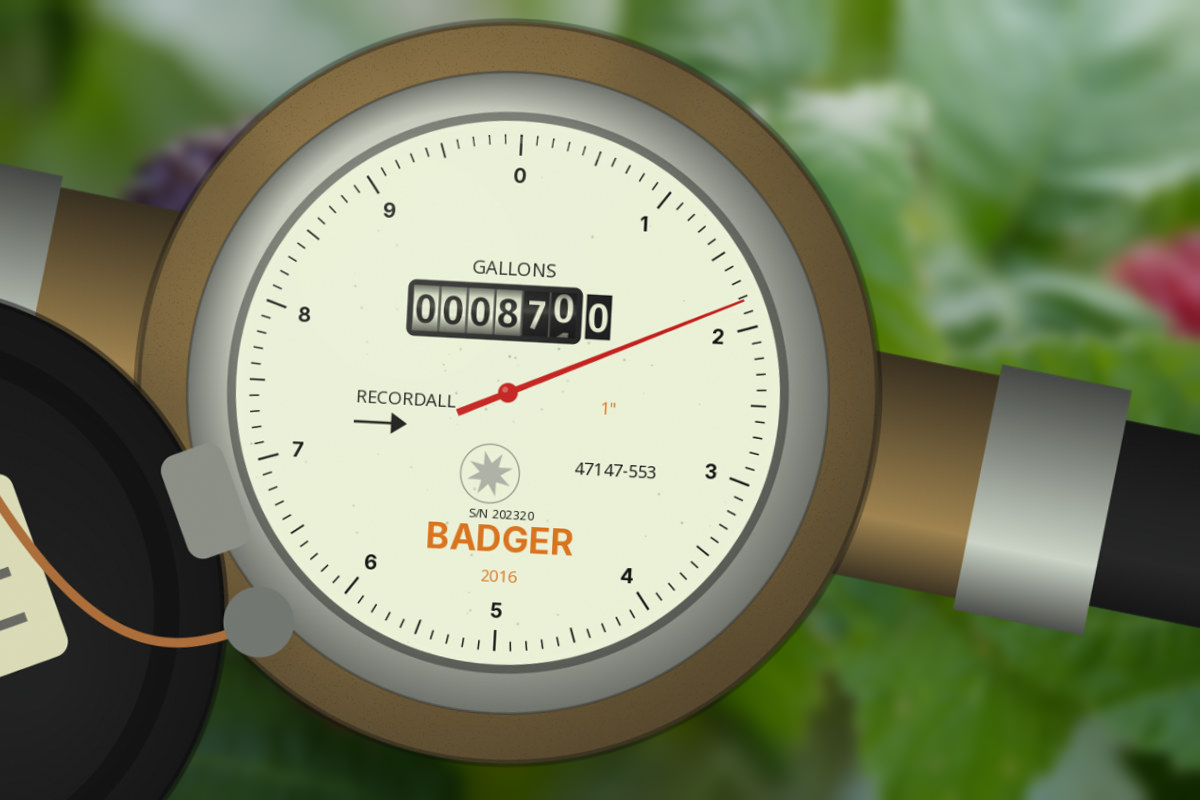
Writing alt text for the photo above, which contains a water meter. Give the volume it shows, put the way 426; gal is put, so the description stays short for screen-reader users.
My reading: 8701.8; gal
